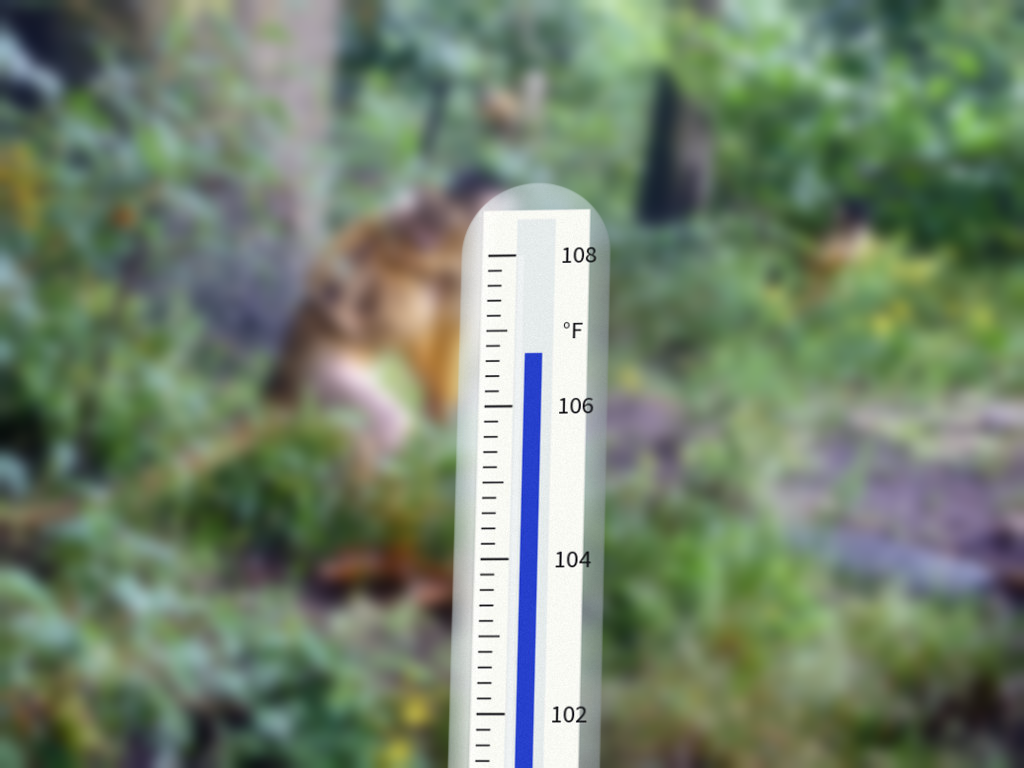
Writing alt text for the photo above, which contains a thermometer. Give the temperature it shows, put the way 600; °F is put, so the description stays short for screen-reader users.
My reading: 106.7; °F
